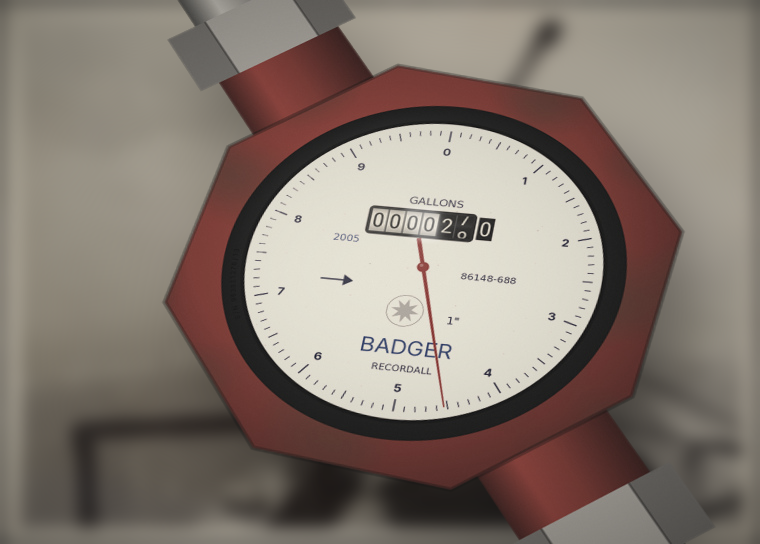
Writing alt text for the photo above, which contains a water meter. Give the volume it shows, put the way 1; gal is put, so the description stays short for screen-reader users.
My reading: 274.5; gal
